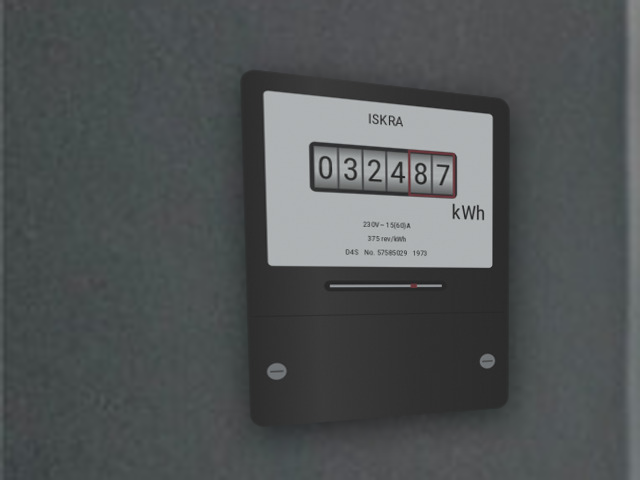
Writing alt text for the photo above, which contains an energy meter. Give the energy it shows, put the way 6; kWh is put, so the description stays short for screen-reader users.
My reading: 324.87; kWh
